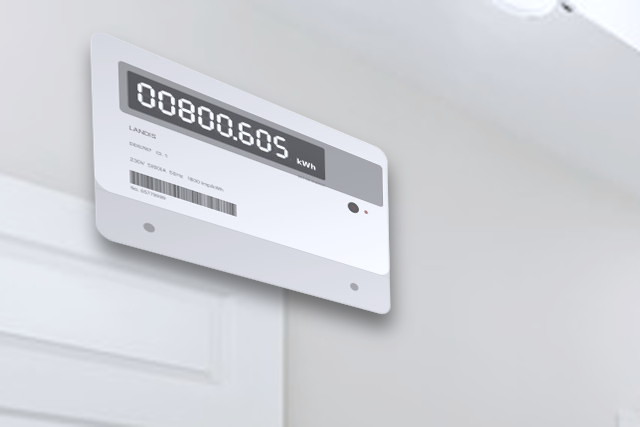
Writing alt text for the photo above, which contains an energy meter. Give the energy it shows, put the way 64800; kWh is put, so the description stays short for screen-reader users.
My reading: 800.605; kWh
